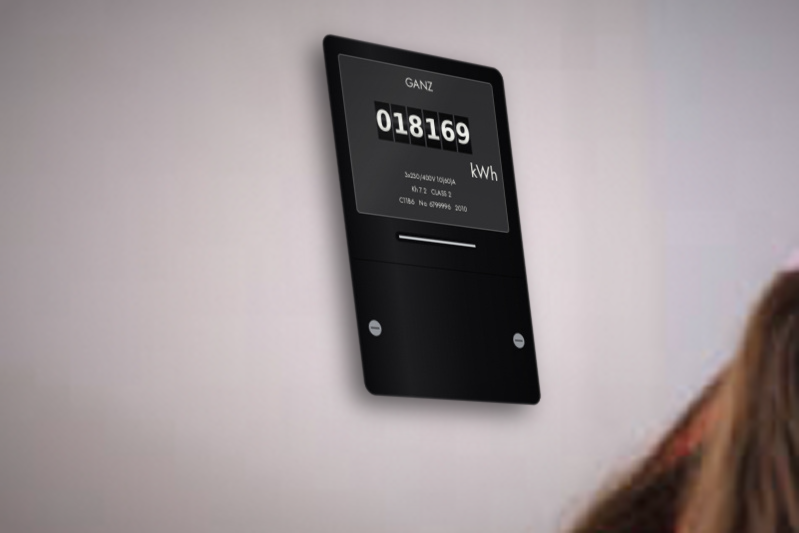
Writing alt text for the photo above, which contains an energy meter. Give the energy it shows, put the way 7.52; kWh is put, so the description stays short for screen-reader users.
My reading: 18169; kWh
